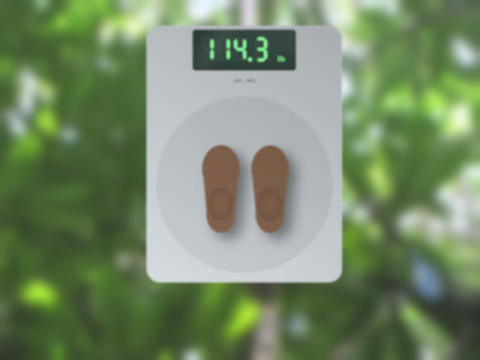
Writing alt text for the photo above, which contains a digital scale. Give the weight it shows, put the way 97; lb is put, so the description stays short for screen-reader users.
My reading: 114.3; lb
